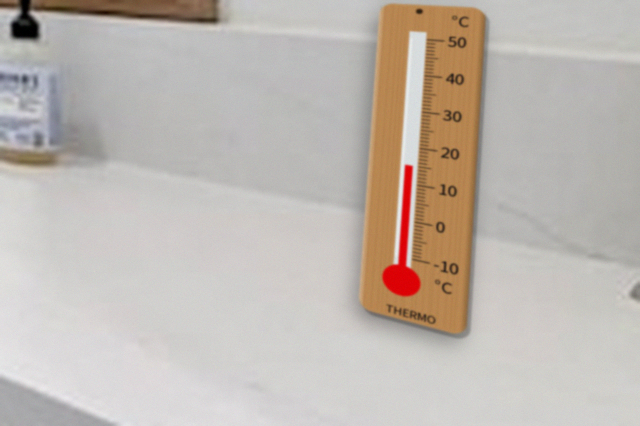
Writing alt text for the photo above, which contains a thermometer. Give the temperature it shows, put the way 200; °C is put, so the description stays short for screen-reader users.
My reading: 15; °C
